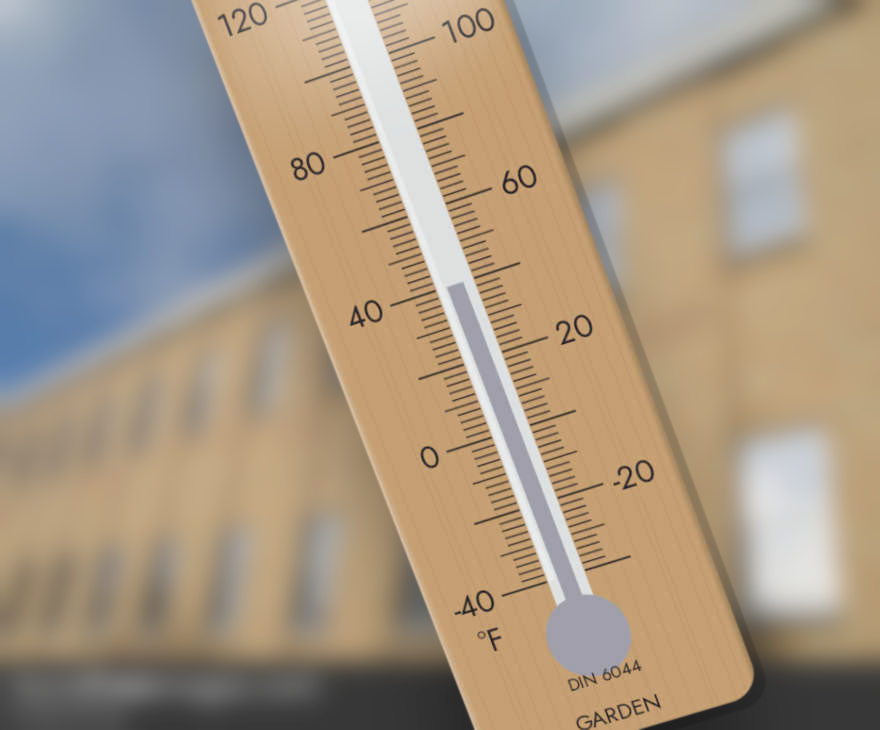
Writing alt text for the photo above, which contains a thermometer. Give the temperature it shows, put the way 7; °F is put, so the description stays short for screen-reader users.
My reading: 40; °F
